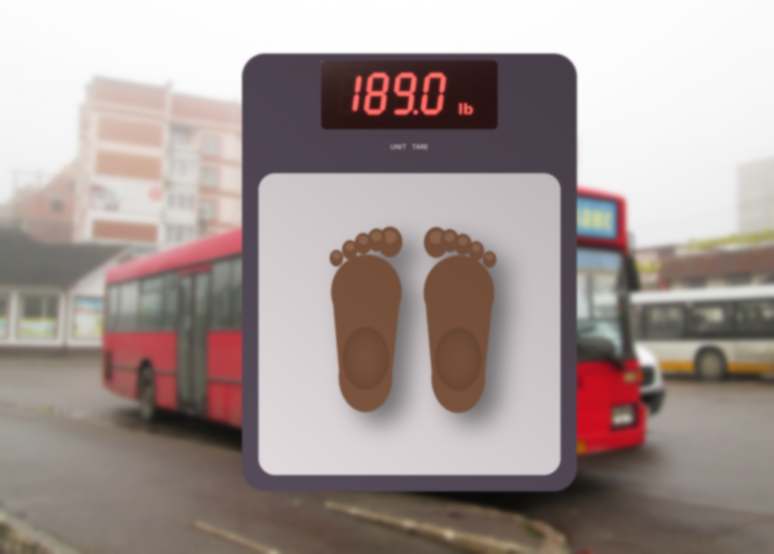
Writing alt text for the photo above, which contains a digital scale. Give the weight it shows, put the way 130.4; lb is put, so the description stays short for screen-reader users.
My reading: 189.0; lb
